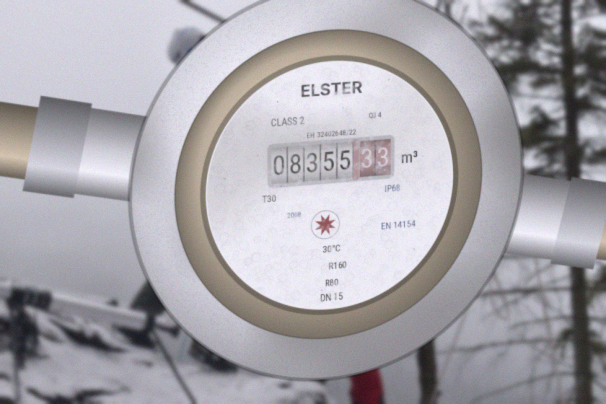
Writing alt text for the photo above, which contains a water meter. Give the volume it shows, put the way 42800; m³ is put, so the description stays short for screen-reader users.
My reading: 8355.33; m³
